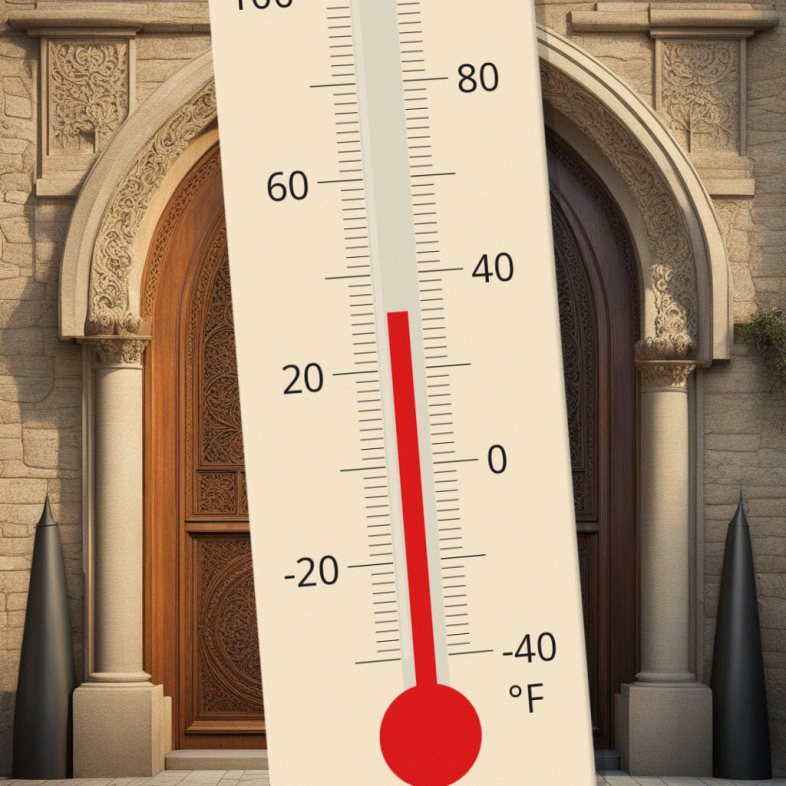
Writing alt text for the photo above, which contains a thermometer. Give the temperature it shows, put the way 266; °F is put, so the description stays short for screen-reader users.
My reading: 32; °F
